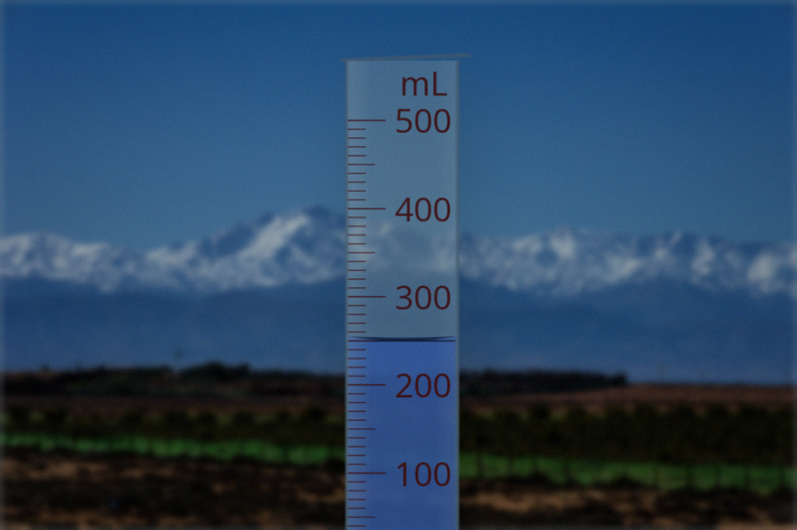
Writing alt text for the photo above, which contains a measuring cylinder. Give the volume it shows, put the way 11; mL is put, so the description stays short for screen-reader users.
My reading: 250; mL
